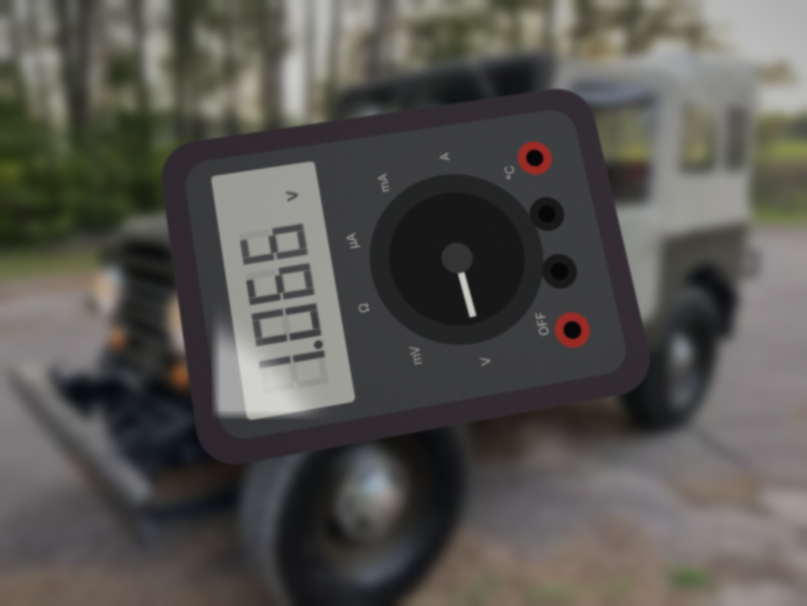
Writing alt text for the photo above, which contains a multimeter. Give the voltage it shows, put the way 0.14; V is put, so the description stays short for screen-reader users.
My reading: 1.066; V
